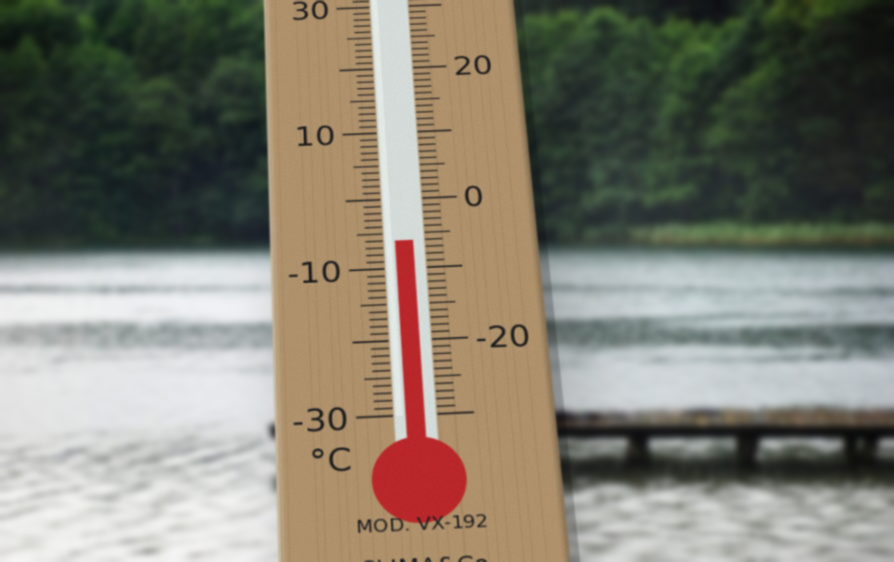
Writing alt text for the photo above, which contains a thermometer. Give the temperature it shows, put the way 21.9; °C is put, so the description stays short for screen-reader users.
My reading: -6; °C
